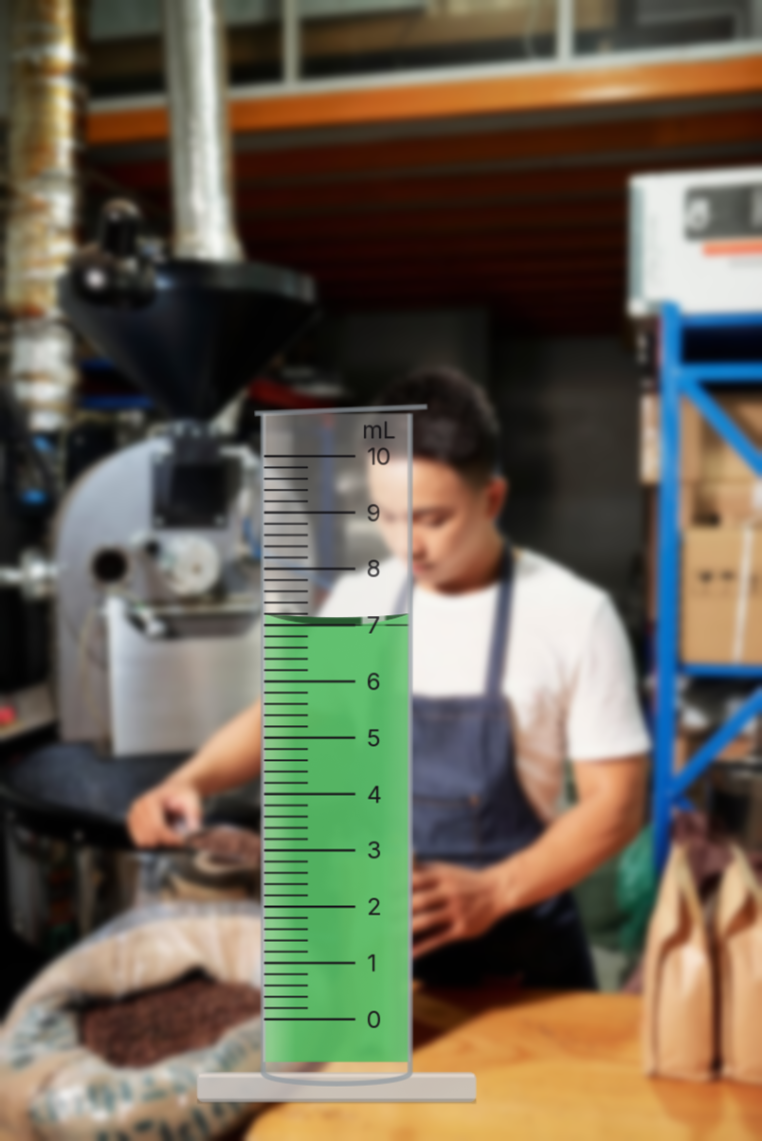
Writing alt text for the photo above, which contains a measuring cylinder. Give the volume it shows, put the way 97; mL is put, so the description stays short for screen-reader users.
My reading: 7; mL
